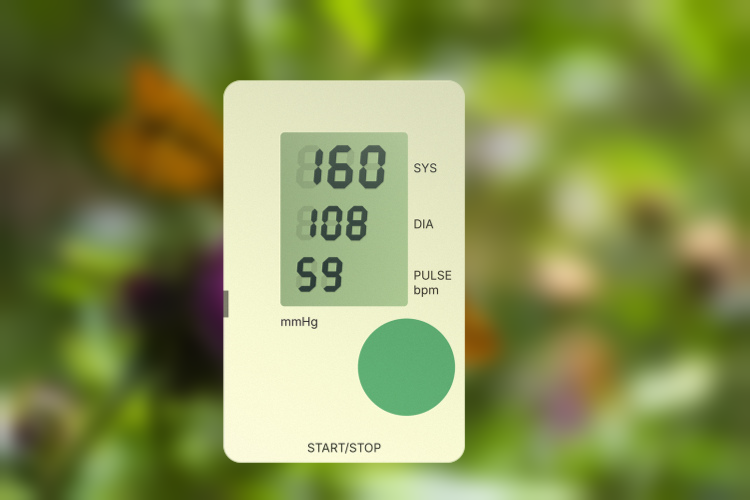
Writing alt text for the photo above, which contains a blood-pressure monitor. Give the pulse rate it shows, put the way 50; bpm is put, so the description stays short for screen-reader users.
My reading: 59; bpm
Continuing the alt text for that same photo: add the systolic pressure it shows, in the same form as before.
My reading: 160; mmHg
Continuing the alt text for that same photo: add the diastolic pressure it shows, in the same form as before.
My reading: 108; mmHg
